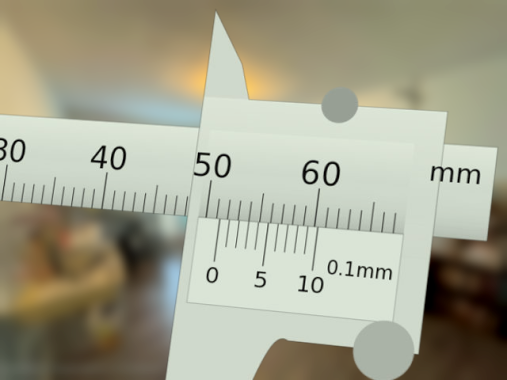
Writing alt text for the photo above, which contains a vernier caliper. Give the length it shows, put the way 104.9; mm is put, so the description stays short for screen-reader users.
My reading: 51.3; mm
